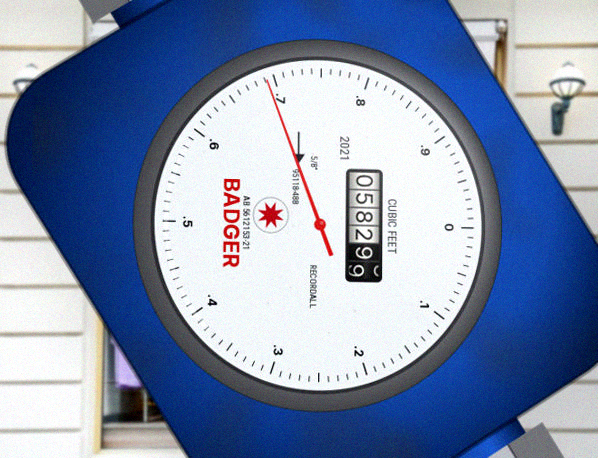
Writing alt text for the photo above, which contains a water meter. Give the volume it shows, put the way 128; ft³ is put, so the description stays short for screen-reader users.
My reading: 58298.69; ft³
